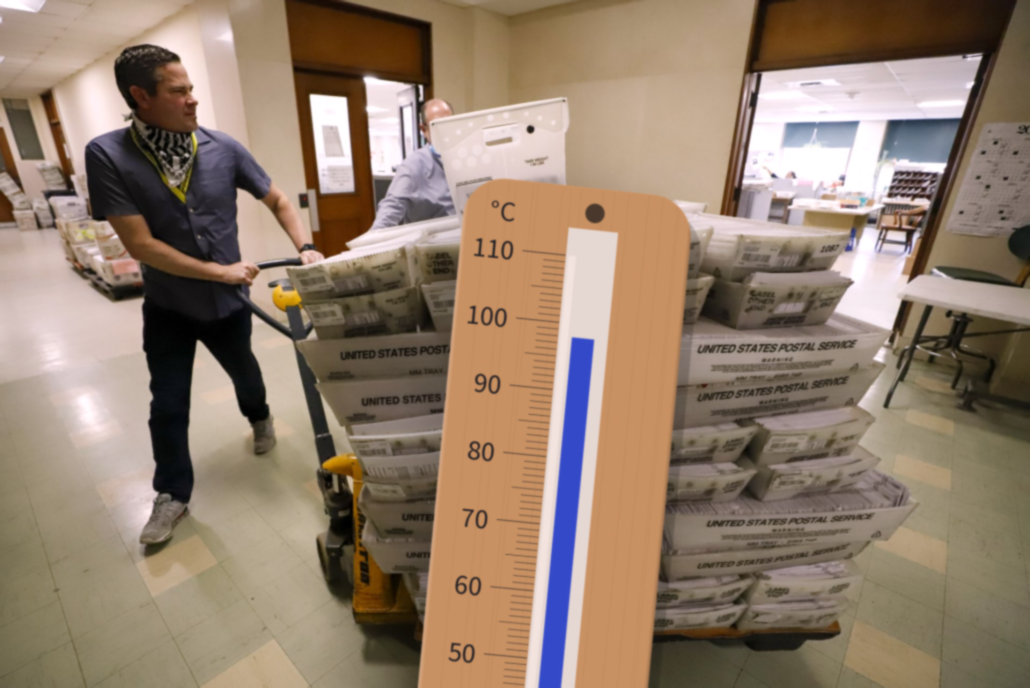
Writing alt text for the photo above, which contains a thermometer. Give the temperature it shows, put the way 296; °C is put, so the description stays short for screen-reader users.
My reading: 98; °C
